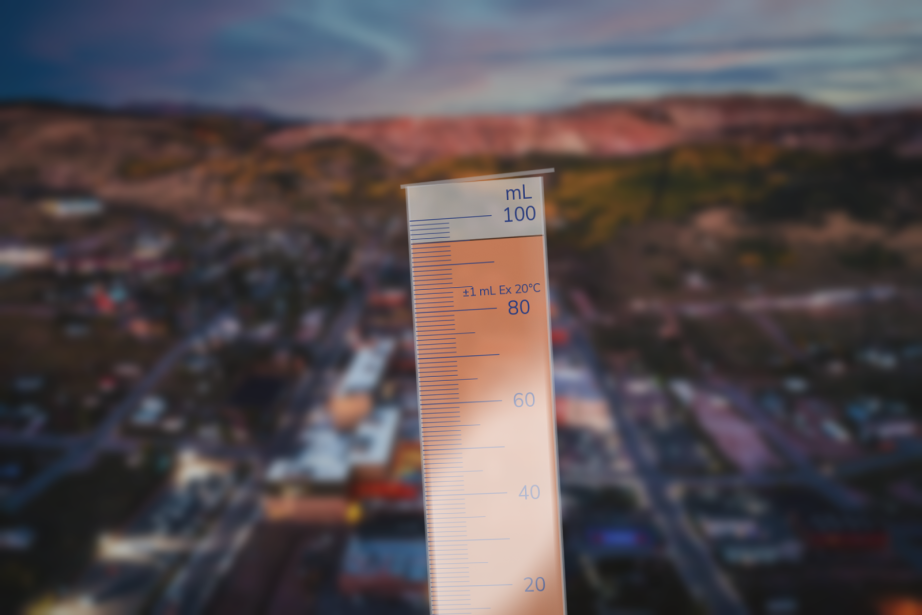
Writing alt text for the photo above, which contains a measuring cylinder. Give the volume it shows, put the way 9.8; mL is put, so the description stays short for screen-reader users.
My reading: 95; mL
